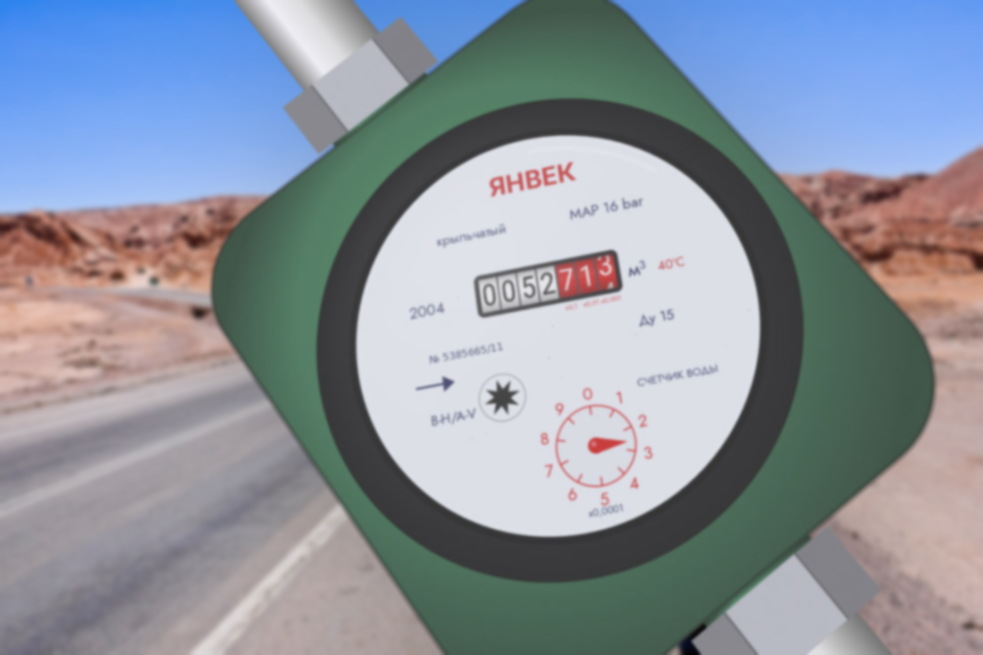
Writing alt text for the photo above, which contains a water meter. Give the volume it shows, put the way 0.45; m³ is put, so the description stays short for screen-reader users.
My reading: 52.7132; m³
